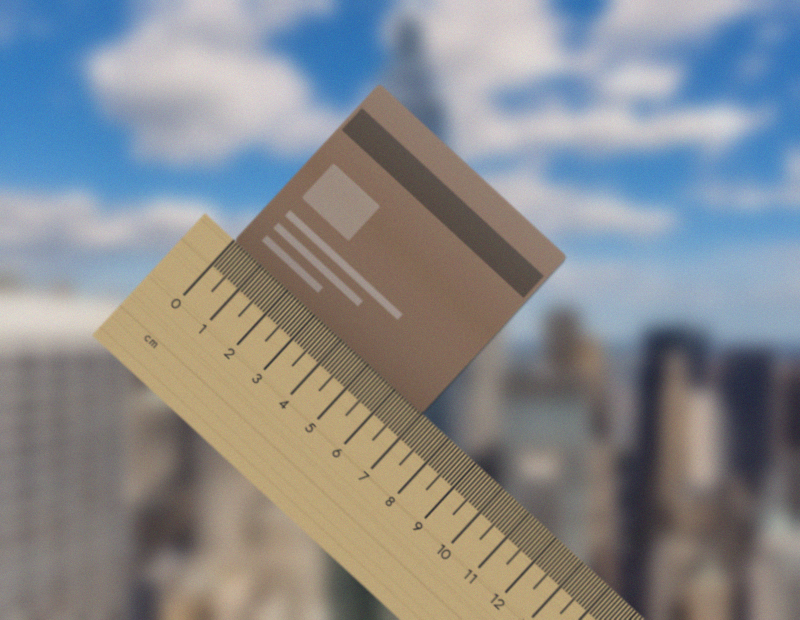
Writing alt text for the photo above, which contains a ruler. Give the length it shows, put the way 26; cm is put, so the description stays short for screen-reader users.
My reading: 7; cm
